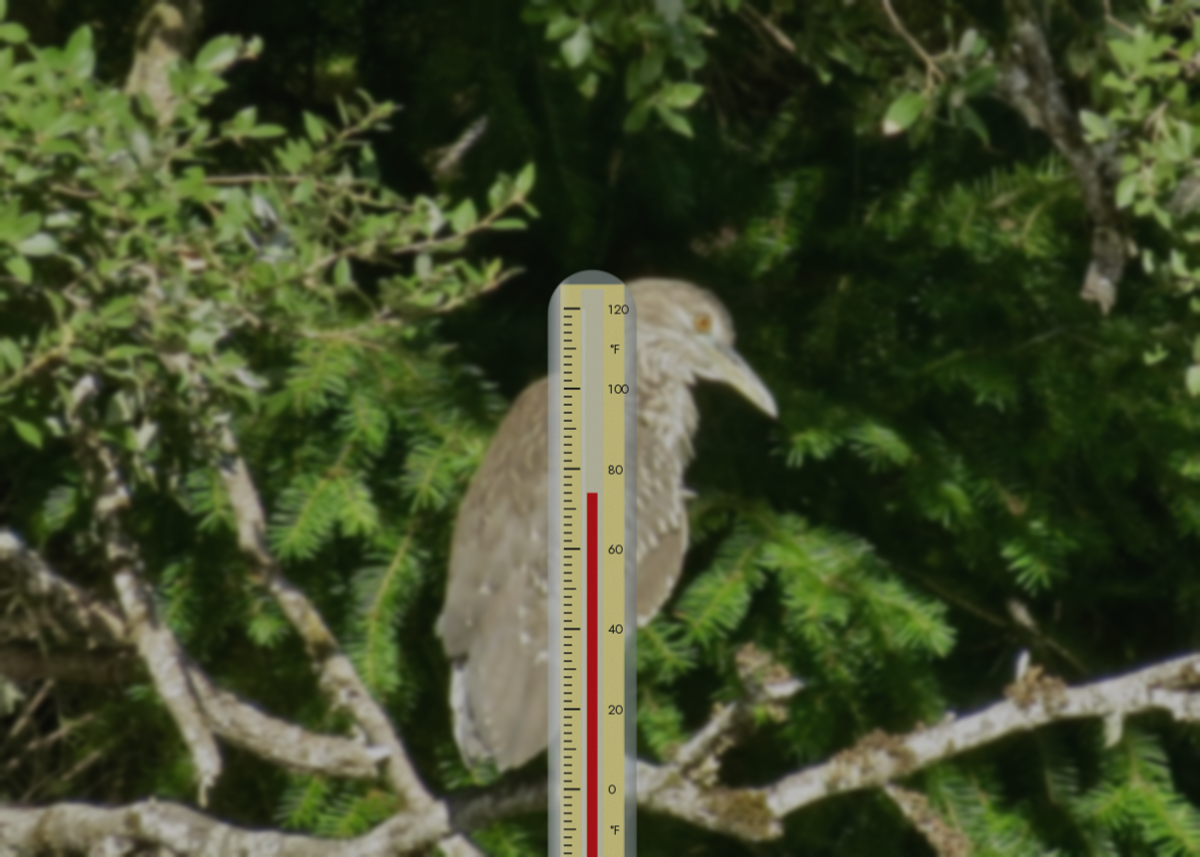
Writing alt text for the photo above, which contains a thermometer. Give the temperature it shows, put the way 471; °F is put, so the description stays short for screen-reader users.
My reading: 74; °F
